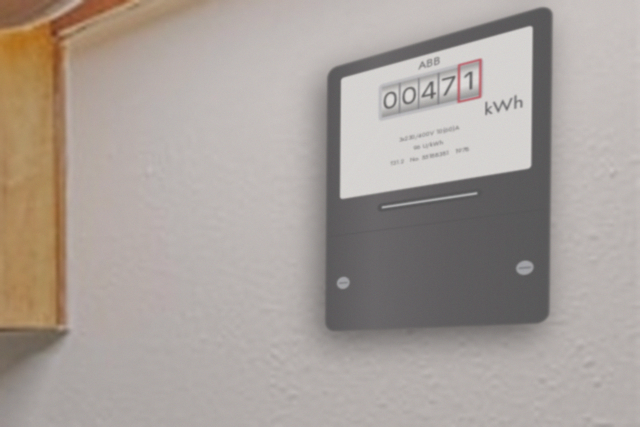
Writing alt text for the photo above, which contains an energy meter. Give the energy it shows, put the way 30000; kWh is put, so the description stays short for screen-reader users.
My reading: 47.1; kWh
